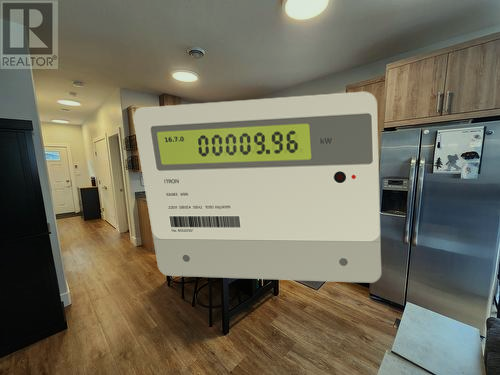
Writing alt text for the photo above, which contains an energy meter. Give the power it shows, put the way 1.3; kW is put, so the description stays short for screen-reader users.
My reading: 9.96; kW
